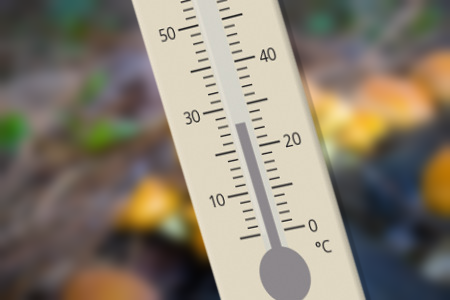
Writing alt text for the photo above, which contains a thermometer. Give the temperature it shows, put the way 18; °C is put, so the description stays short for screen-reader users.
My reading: 26; °C
